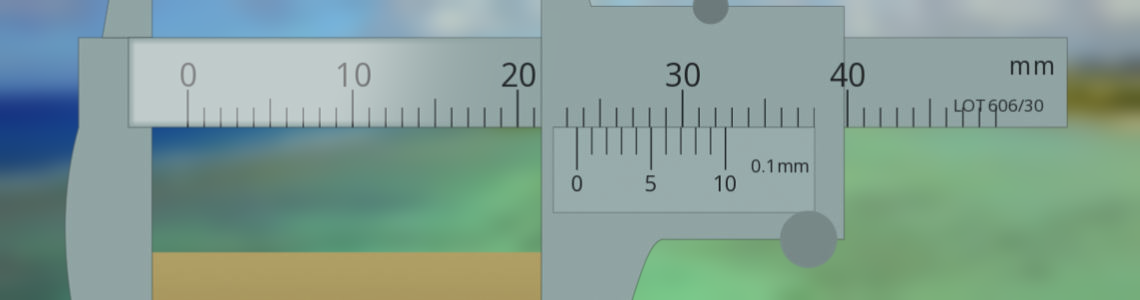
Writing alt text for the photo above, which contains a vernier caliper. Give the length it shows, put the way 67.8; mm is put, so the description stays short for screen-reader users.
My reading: 23.6; mm
